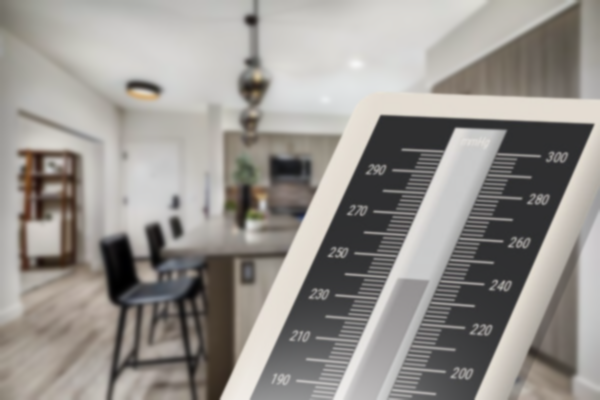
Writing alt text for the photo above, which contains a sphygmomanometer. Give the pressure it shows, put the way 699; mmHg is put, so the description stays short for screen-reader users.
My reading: 240; mmHg
